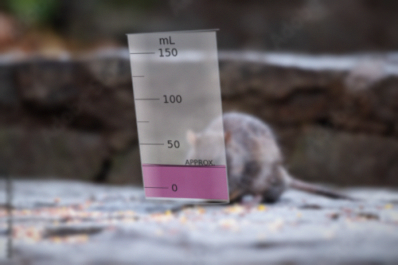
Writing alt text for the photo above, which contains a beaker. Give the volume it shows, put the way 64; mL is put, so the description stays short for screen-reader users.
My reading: 25; mL
